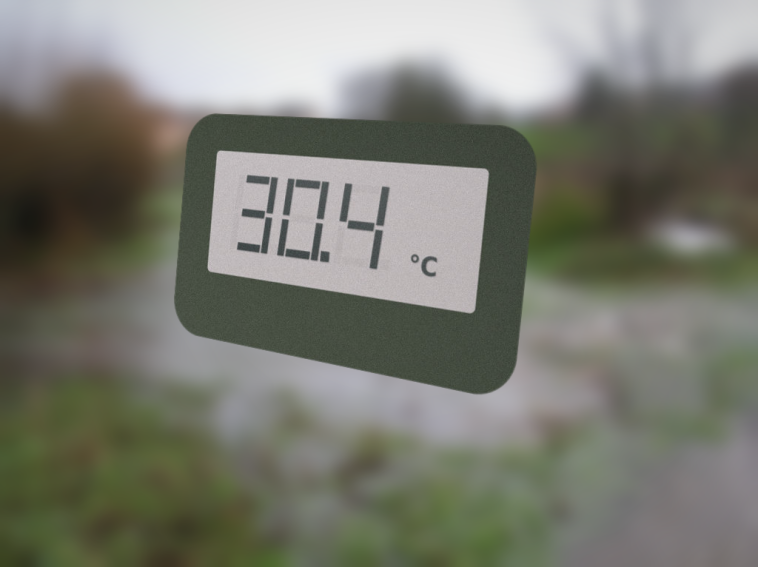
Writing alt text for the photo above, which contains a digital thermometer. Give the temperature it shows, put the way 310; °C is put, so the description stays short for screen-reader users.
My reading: 30.4; °C
